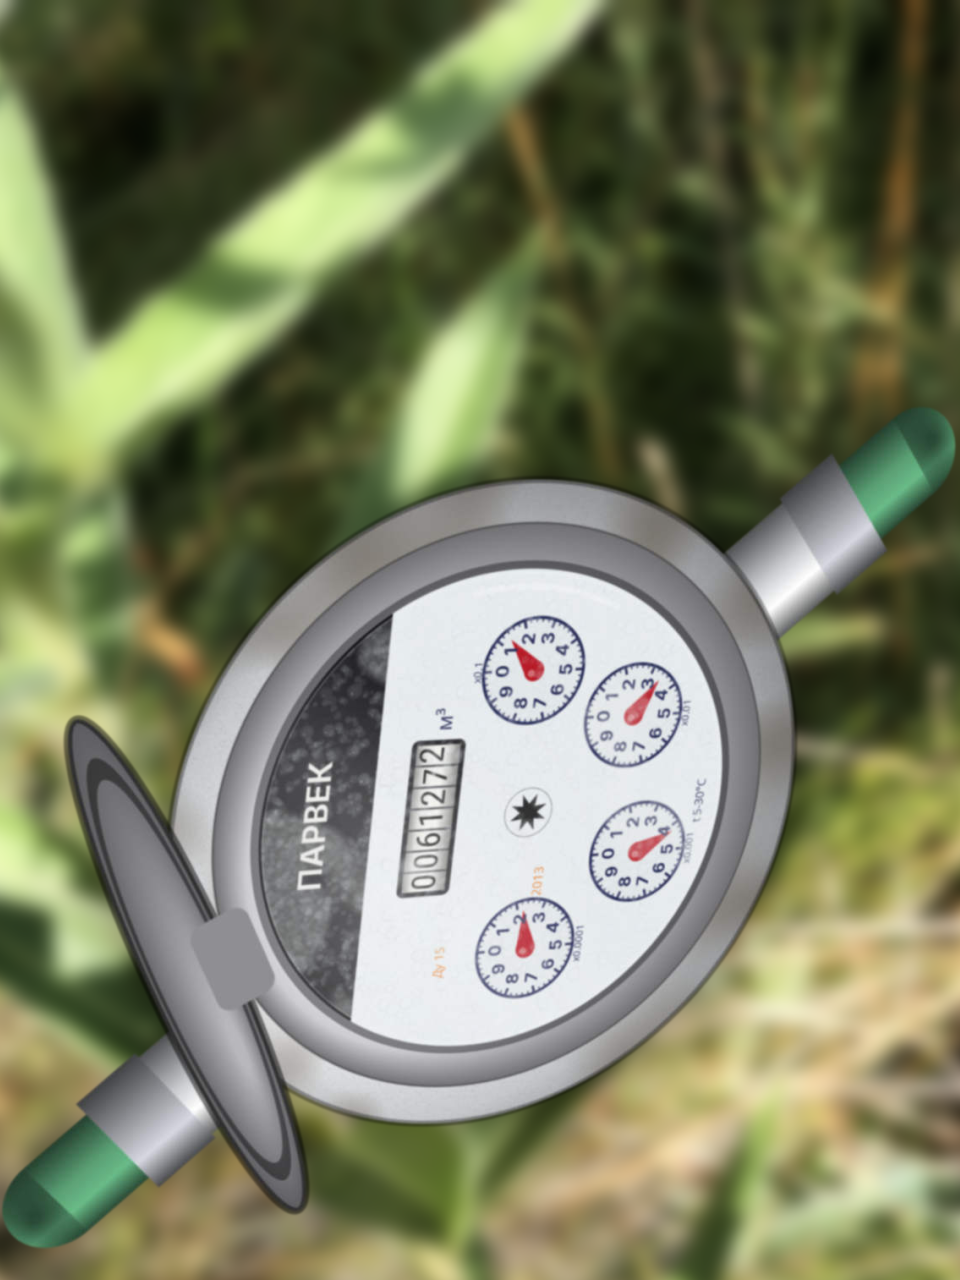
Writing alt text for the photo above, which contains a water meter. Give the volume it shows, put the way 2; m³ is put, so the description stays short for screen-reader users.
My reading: 61272.1342; m³
